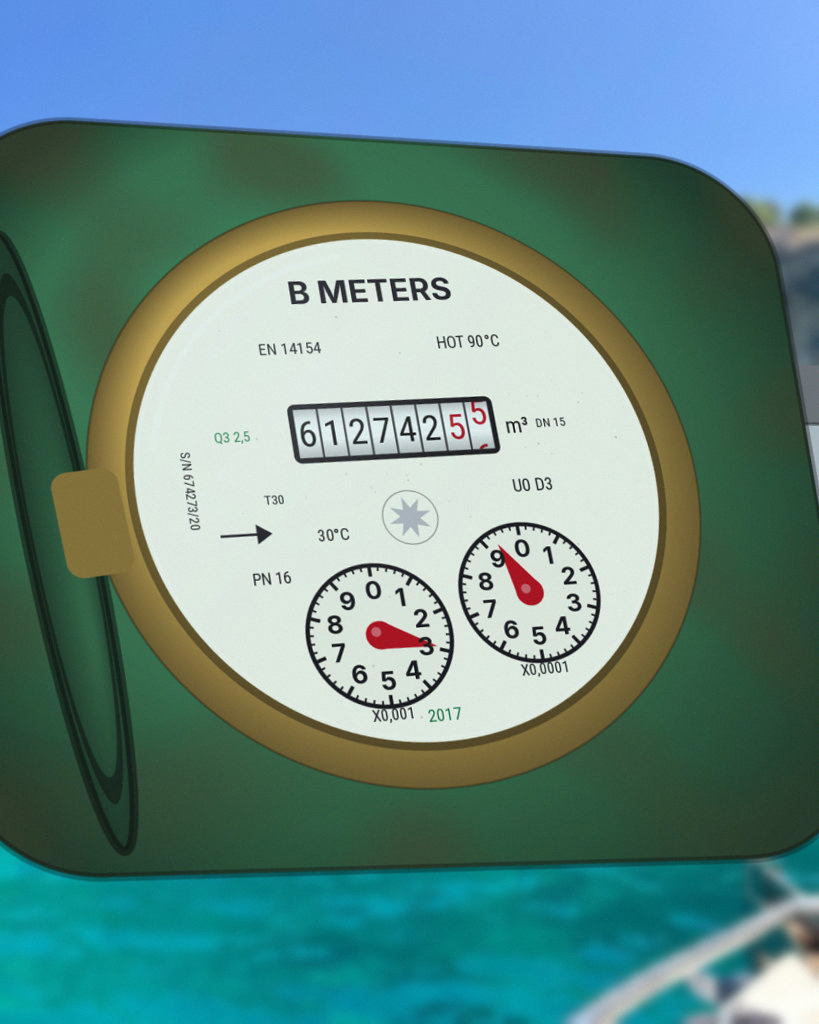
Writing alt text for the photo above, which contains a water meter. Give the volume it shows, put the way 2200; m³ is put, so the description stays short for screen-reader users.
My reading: 612742.5529; m³
